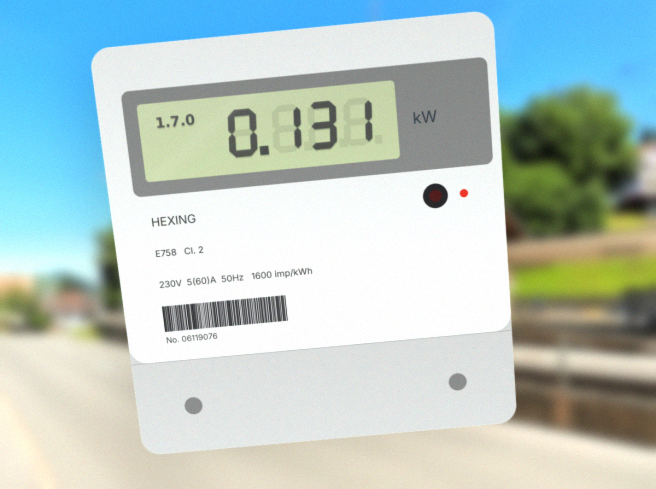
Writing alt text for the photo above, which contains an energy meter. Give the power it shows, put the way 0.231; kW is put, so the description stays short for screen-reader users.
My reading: 0.131; kW
